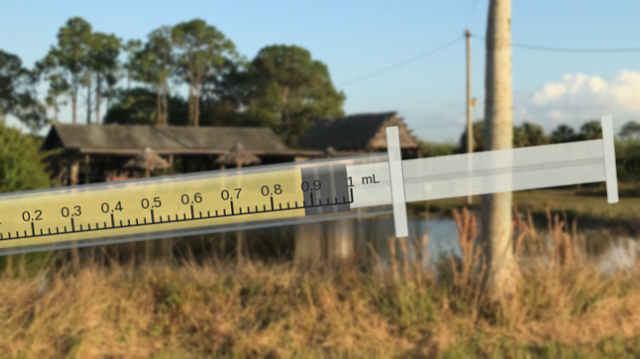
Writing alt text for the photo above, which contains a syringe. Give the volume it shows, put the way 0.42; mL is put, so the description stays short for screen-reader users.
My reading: 0.88; mL
